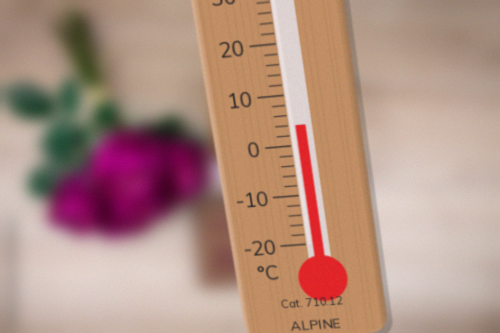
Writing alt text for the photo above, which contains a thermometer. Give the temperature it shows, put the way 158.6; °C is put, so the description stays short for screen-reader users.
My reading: 4; °C
